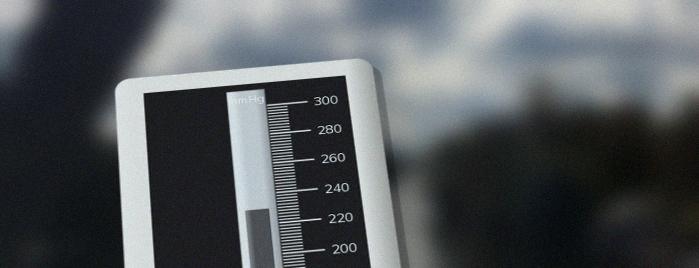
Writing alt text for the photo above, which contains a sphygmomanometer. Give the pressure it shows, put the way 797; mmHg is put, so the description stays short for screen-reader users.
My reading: 230; mmHg
